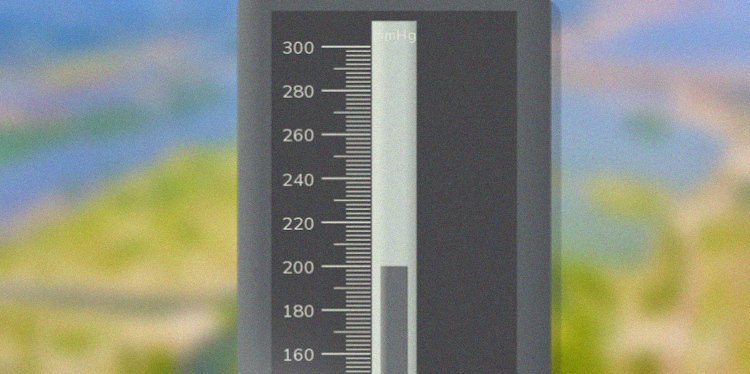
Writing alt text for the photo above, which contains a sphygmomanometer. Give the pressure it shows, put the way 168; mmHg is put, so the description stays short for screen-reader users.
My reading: 200; mmHg
